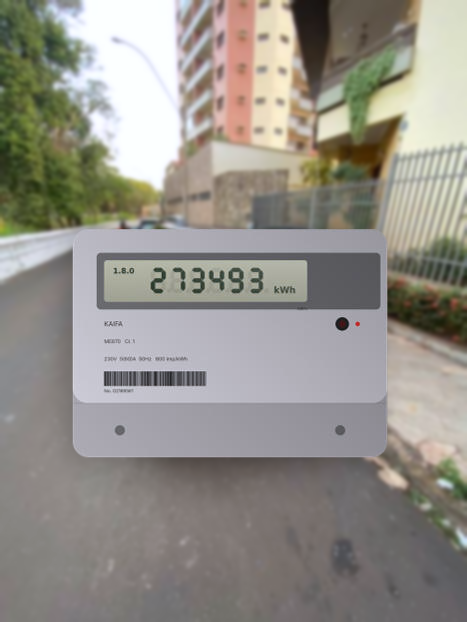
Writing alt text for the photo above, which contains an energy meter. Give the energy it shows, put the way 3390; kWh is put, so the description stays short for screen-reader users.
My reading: 273493; kWh
